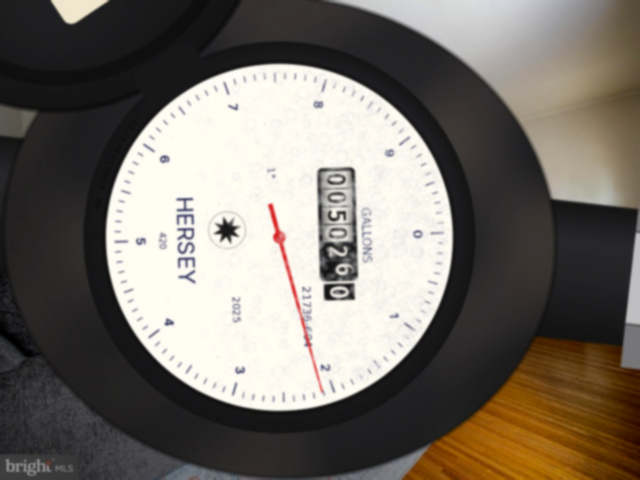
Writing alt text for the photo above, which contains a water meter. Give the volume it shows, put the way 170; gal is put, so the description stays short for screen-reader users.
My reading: 50262.1; gal
